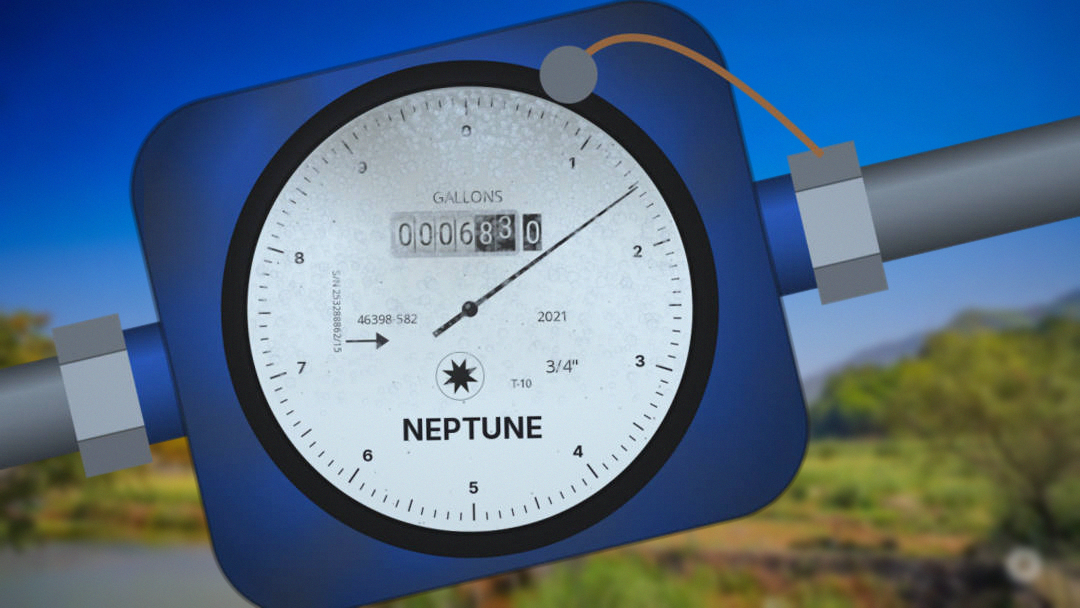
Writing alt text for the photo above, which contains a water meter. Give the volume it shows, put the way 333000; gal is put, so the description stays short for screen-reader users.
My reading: 6831.5; gal
